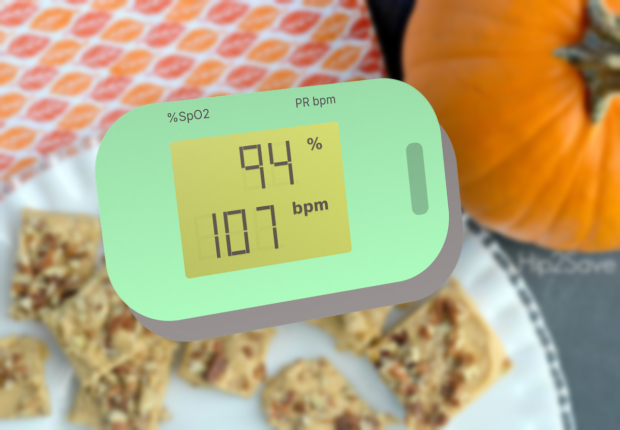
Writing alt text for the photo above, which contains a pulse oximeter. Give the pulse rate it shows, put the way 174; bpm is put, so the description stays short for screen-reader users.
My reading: 107; bpm
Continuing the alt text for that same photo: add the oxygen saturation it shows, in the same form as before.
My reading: 94; %
